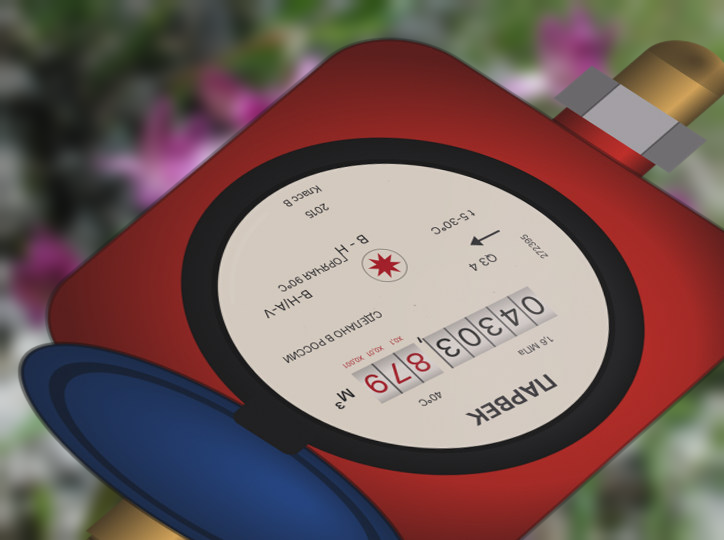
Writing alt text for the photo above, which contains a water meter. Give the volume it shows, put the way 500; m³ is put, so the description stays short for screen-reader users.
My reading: 4303.879; m³
